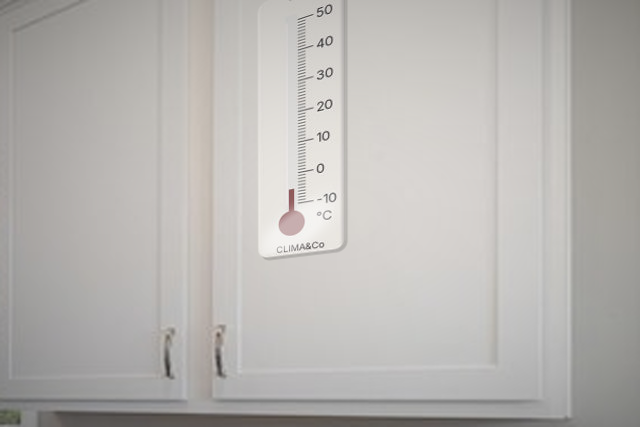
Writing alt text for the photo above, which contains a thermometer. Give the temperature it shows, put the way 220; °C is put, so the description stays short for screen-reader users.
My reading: -5; °C
